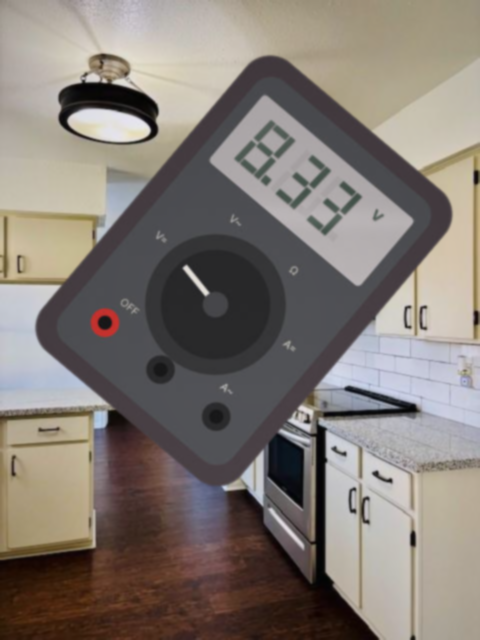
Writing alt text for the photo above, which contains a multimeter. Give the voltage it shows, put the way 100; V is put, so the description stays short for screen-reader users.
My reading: 8.33; V
